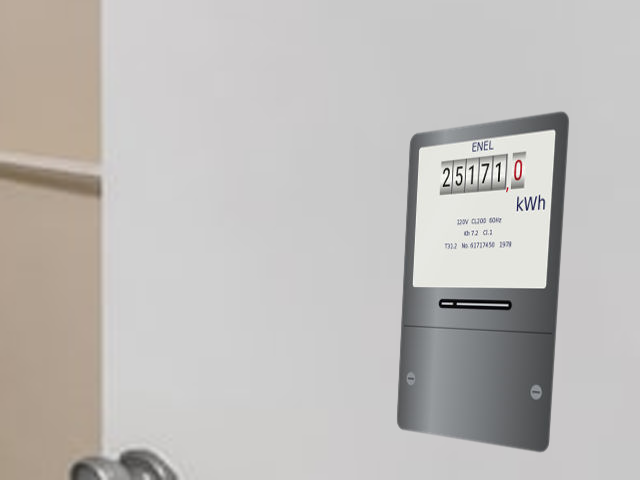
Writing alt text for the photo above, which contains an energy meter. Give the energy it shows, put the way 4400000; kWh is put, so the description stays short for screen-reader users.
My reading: 25171.0; kWh
